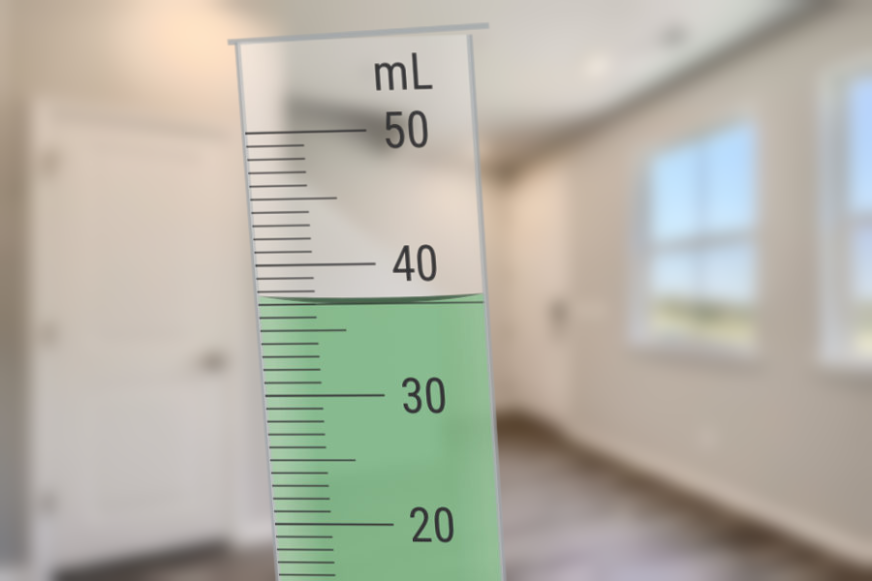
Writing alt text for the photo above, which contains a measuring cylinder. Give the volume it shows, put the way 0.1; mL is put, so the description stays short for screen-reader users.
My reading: 37; mL
